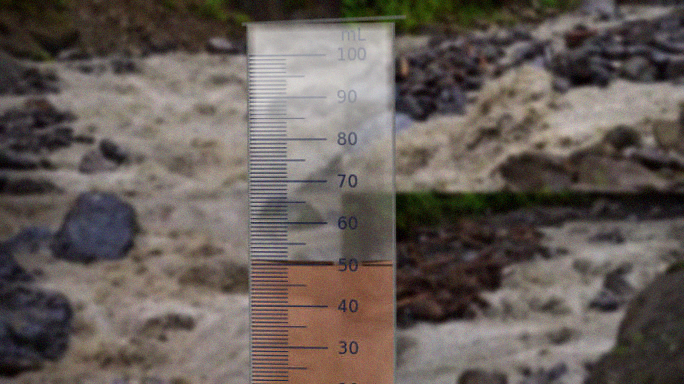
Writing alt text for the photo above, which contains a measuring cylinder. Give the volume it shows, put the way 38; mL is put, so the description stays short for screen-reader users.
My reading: 50; mL
